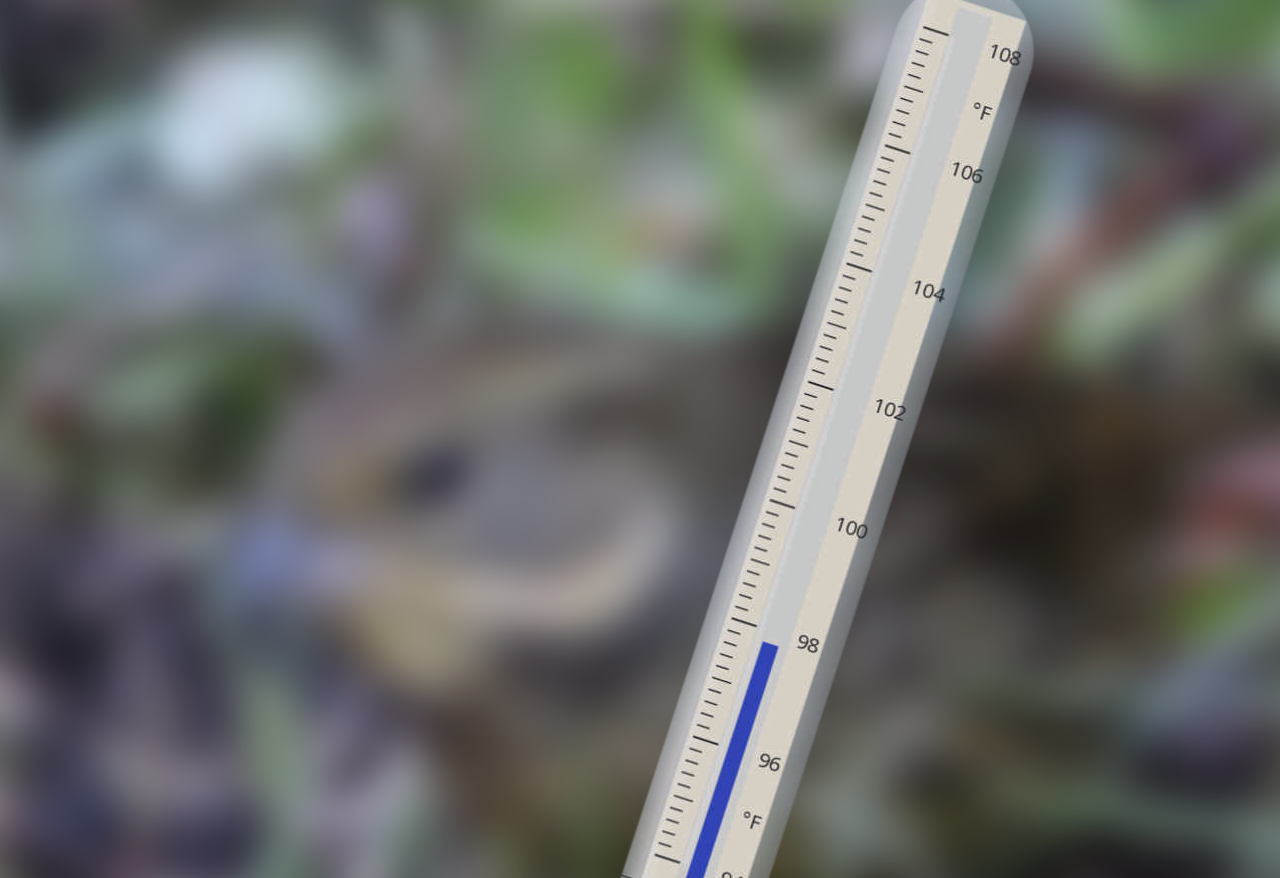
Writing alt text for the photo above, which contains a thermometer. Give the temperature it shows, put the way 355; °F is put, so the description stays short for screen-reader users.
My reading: 97.8; °F
